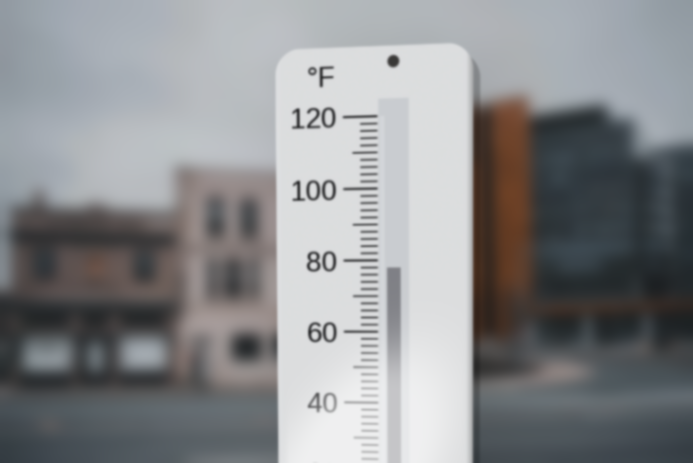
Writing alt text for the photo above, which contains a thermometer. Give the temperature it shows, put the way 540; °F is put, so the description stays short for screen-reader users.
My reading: 78; °F
